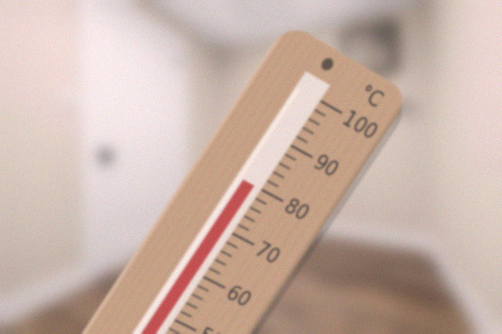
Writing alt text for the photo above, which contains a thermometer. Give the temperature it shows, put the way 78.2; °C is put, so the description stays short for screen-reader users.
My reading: 80; °C
